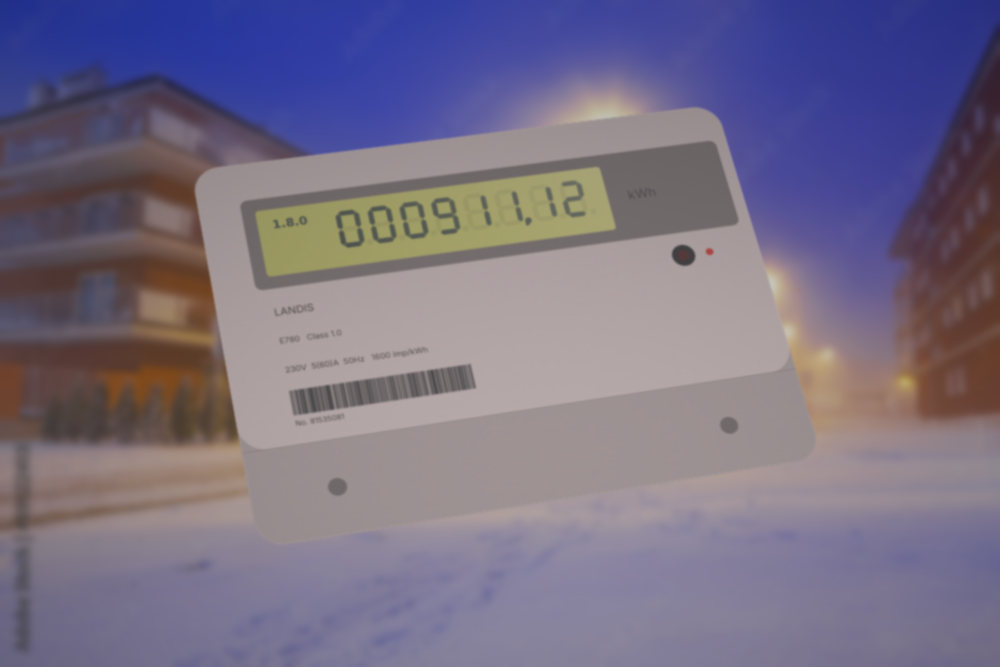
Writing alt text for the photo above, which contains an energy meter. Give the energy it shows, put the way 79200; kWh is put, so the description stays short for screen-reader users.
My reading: 911.12; kWh
